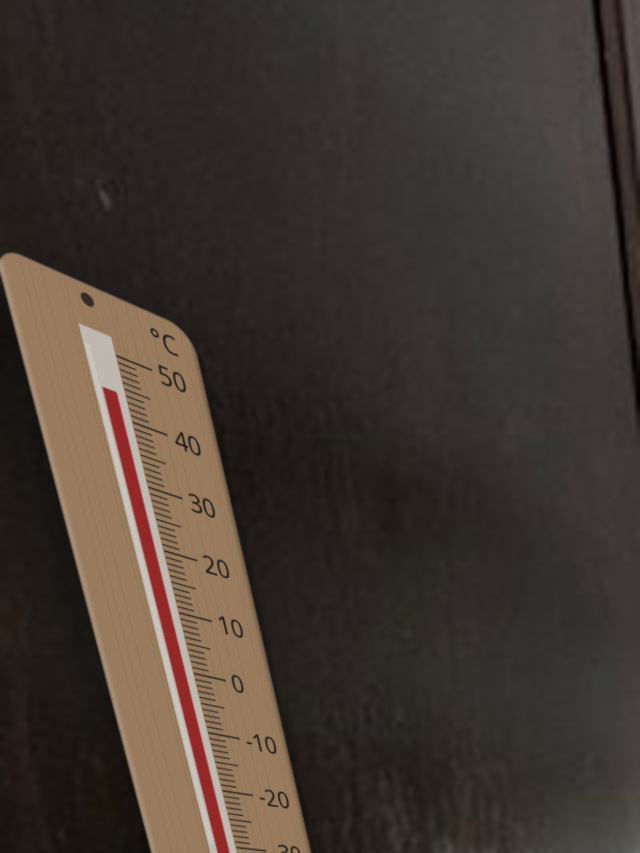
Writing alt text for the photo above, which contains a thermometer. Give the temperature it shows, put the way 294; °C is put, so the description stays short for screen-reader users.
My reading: 44; °C
